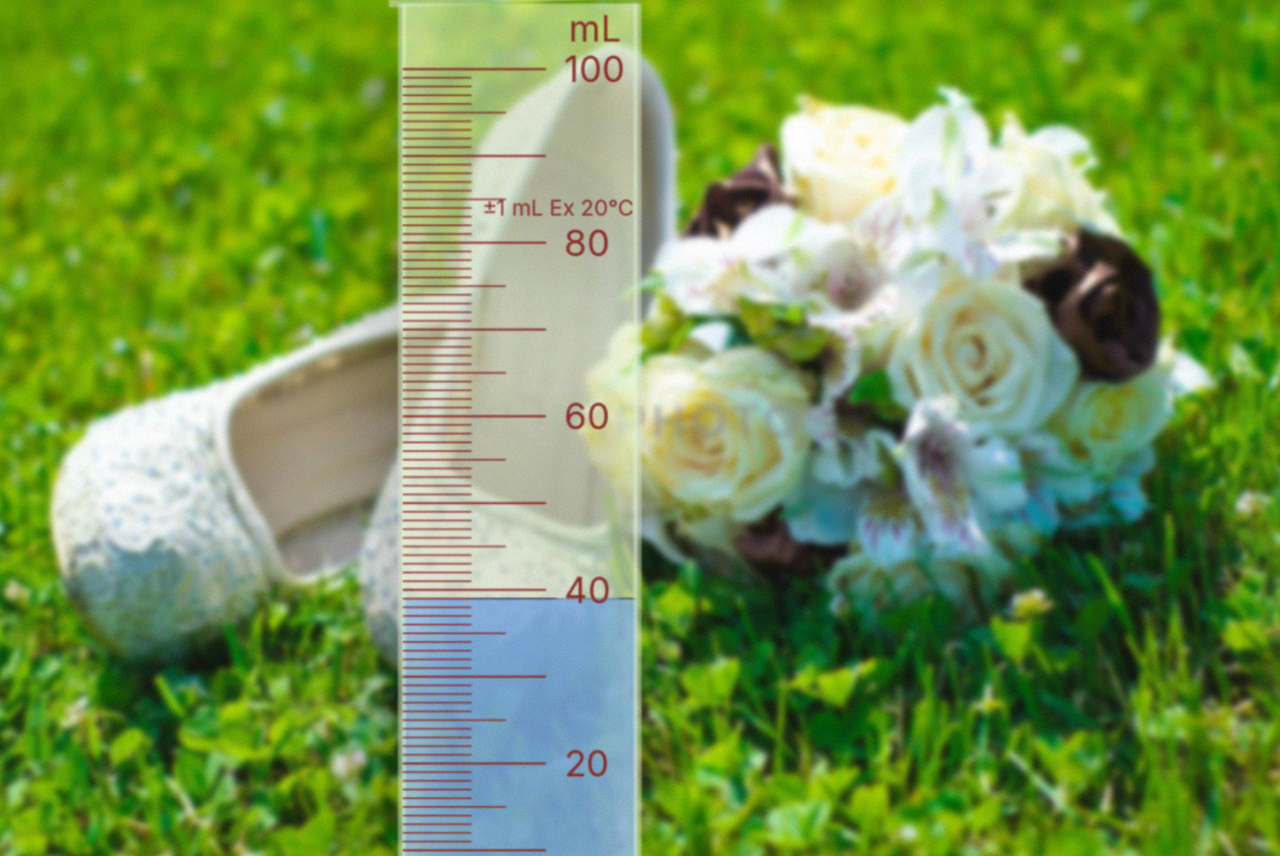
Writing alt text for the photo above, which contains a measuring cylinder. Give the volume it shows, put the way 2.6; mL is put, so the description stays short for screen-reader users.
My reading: 39; mL
